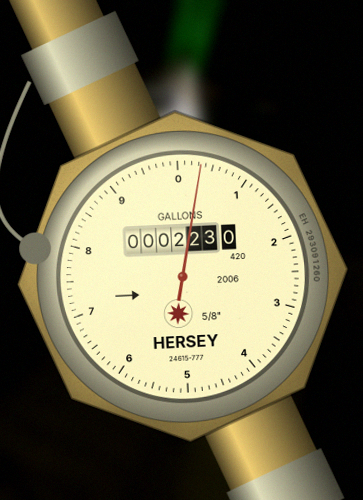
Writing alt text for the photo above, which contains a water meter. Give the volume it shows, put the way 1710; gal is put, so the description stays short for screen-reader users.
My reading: 2230.3; gal
